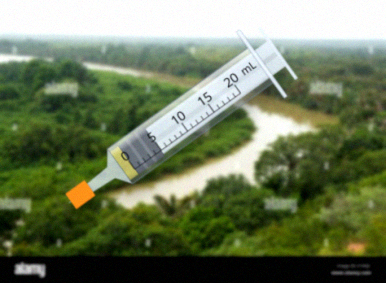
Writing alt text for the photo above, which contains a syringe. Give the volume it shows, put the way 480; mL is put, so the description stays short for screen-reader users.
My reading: 0; mL
